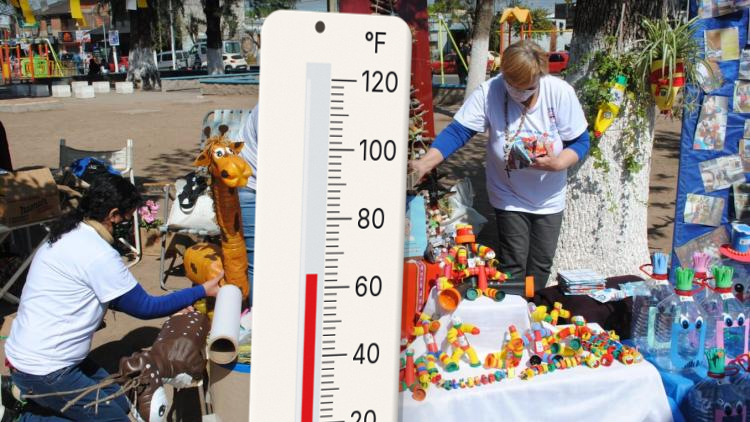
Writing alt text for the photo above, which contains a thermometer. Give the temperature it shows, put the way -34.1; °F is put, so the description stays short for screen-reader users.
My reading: 64; °F
